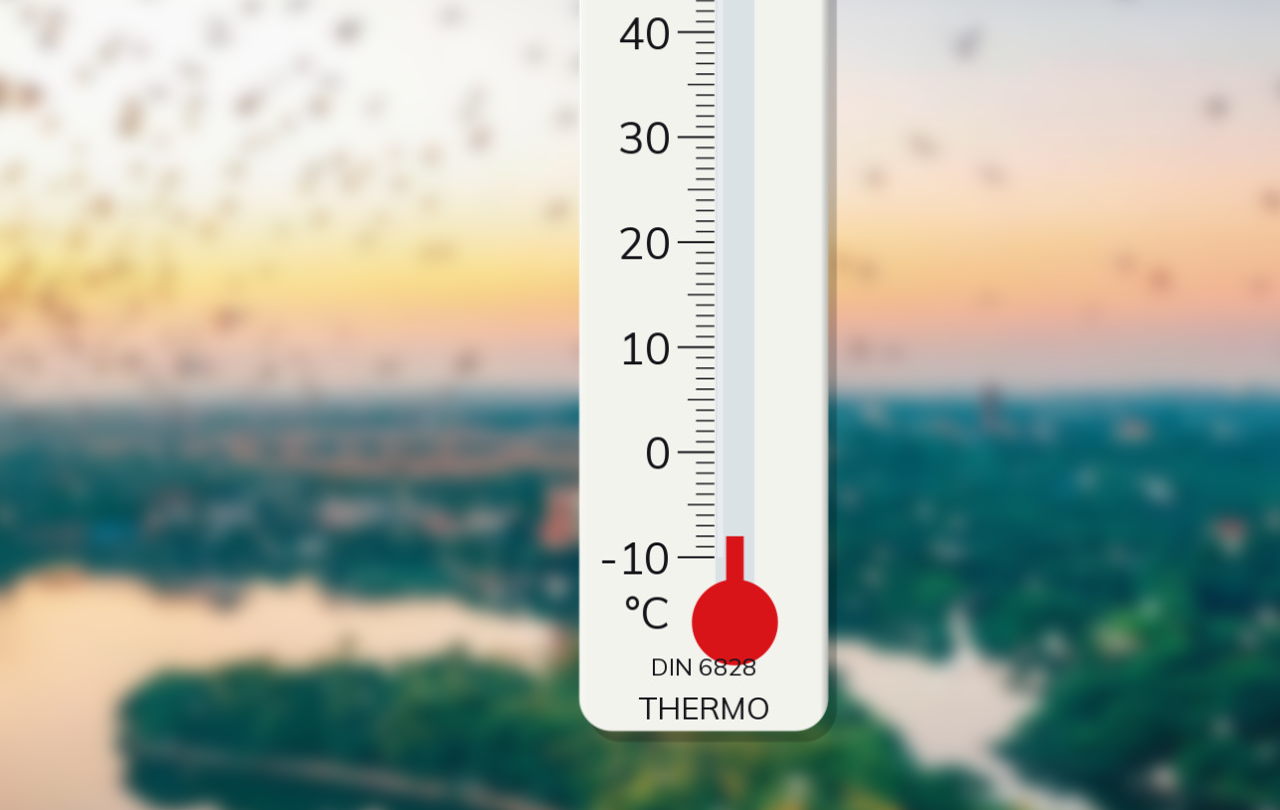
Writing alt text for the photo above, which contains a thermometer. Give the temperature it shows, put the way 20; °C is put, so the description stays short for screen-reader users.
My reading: -8; °C
